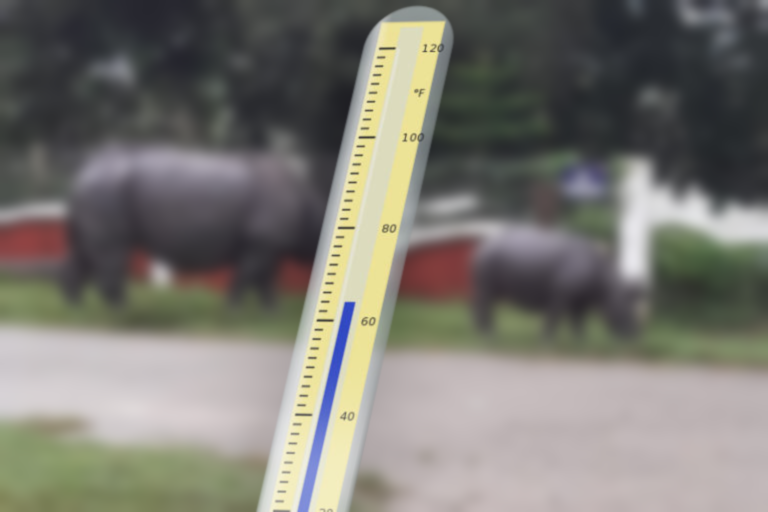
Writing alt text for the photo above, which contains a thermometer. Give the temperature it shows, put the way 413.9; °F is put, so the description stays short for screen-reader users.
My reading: 64; °F
